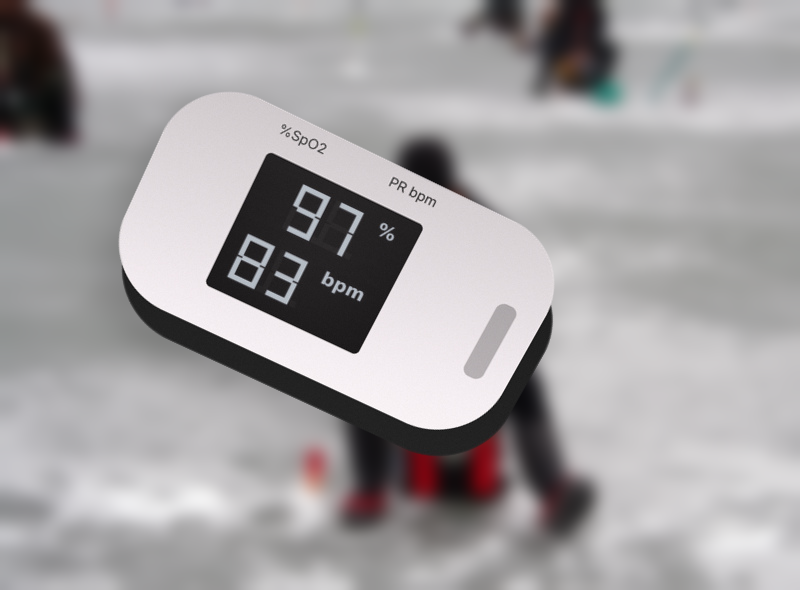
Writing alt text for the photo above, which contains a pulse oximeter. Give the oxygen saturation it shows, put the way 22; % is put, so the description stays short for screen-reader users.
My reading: 97; %
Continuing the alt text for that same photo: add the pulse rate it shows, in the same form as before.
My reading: 83; bpm
